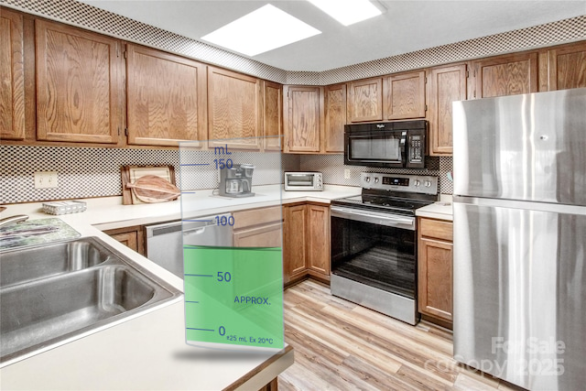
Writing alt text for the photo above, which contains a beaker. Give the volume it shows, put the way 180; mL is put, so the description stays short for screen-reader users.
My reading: 75; mL
